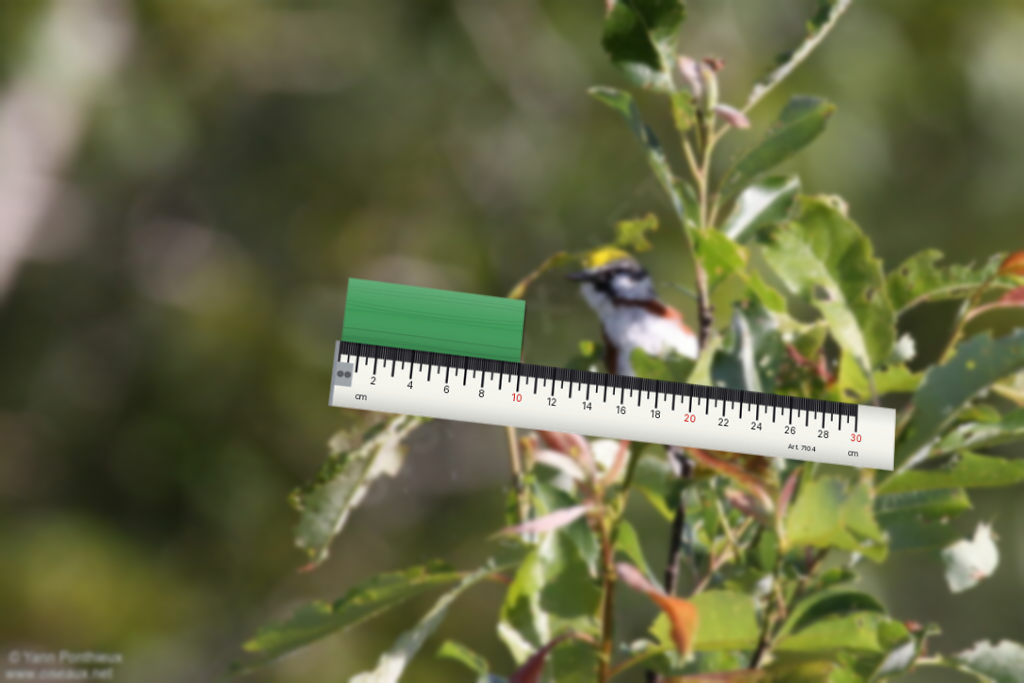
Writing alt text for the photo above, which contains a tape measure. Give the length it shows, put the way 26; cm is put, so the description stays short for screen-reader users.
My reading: 10; cm
